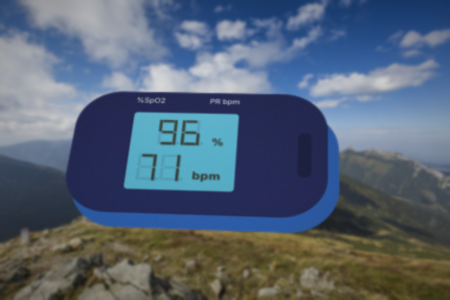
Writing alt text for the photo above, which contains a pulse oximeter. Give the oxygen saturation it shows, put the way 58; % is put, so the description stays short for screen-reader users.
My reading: 96; %
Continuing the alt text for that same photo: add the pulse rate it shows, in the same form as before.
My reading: 71; bpm
